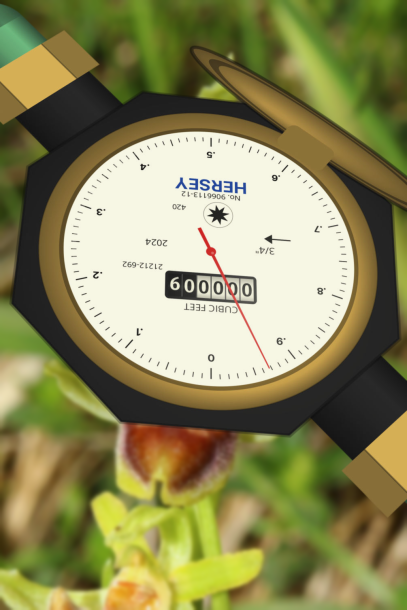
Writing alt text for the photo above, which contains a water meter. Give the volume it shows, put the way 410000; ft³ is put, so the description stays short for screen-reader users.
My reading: 8.93; ft³
